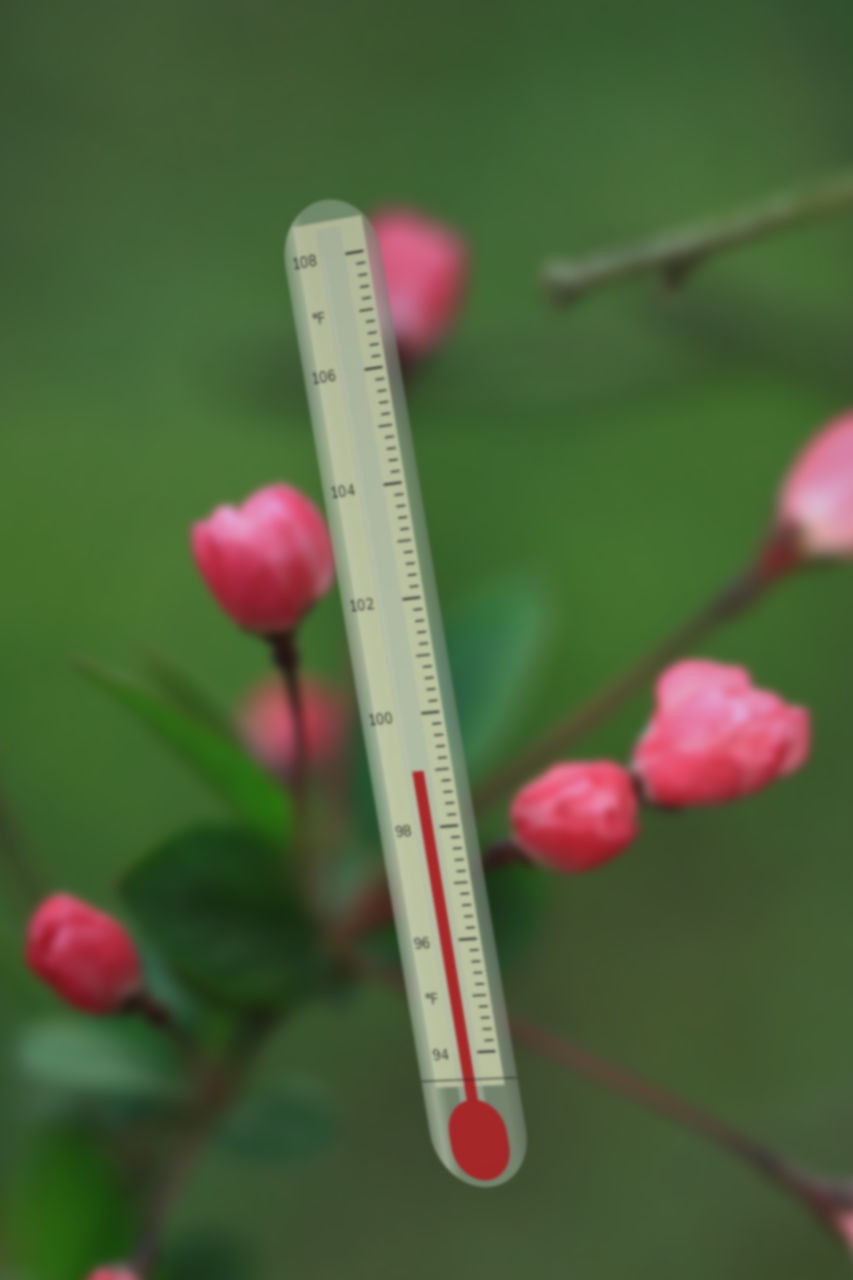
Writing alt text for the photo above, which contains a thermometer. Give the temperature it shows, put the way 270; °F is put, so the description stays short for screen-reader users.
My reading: 99; °F
